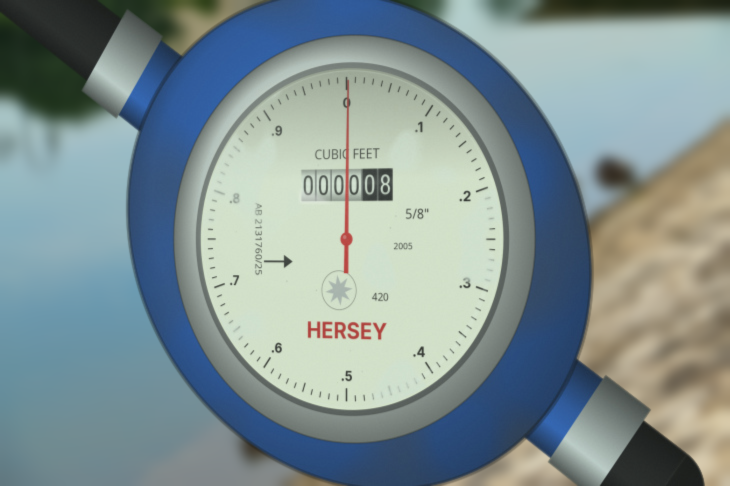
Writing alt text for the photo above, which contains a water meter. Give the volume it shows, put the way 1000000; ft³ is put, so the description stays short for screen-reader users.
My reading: 8.00; ft³
